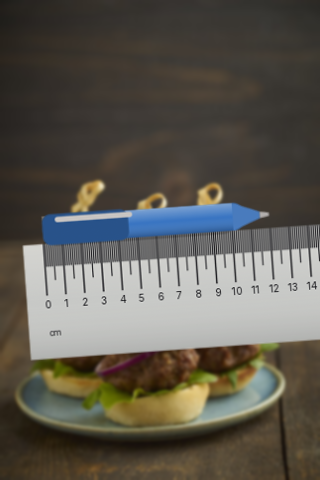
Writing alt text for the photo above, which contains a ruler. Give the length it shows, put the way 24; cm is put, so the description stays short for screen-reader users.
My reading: 12; cm
